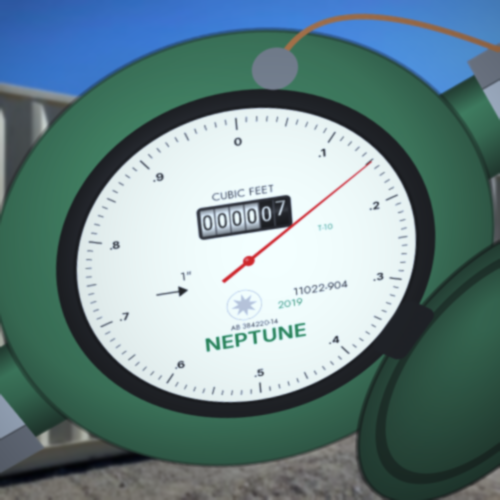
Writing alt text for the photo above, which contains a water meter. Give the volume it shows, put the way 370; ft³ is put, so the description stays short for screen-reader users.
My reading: 7.15; ft³
